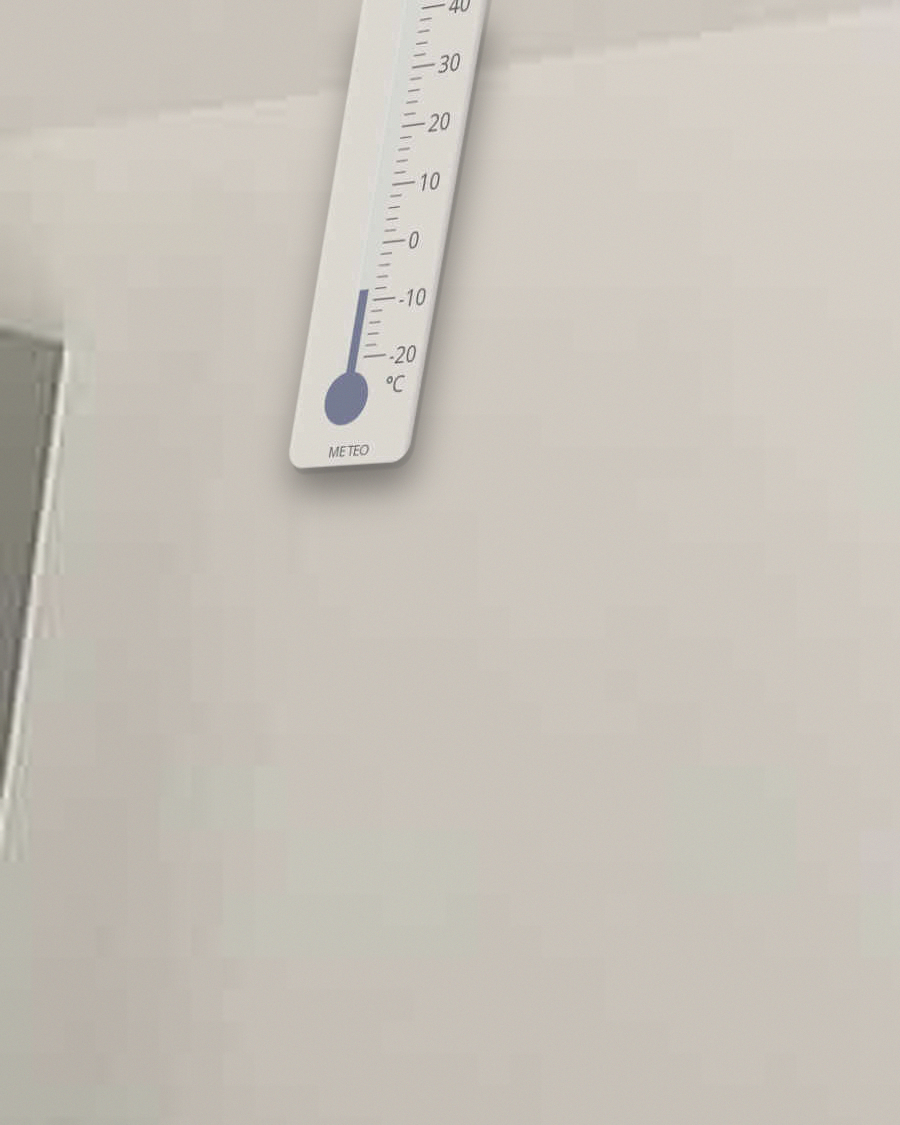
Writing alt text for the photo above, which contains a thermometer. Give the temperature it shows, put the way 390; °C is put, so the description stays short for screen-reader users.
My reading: -8; °C
